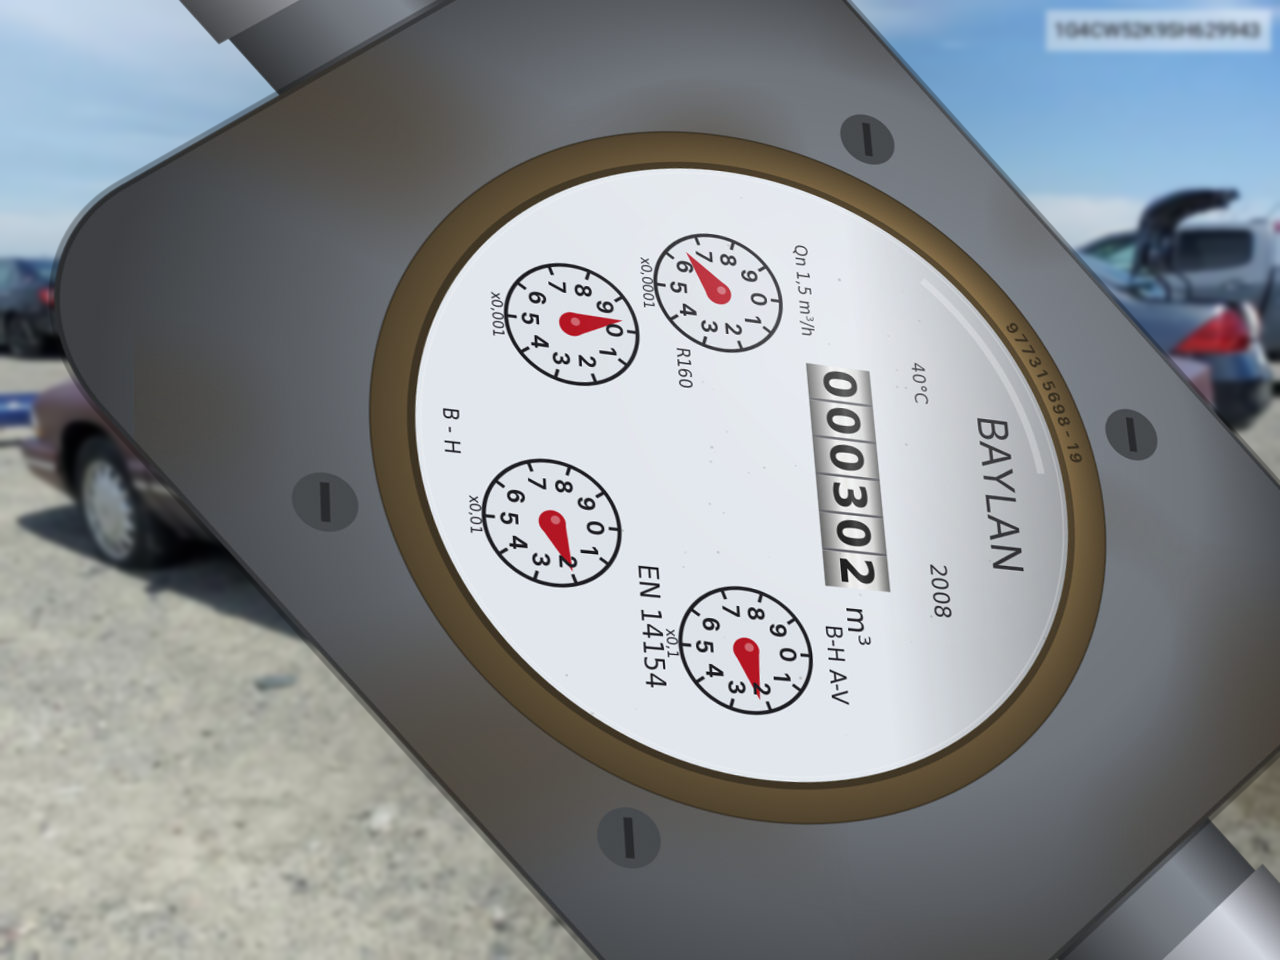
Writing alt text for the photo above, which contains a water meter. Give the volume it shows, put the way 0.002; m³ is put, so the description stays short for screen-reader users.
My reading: 302.2196; m³
